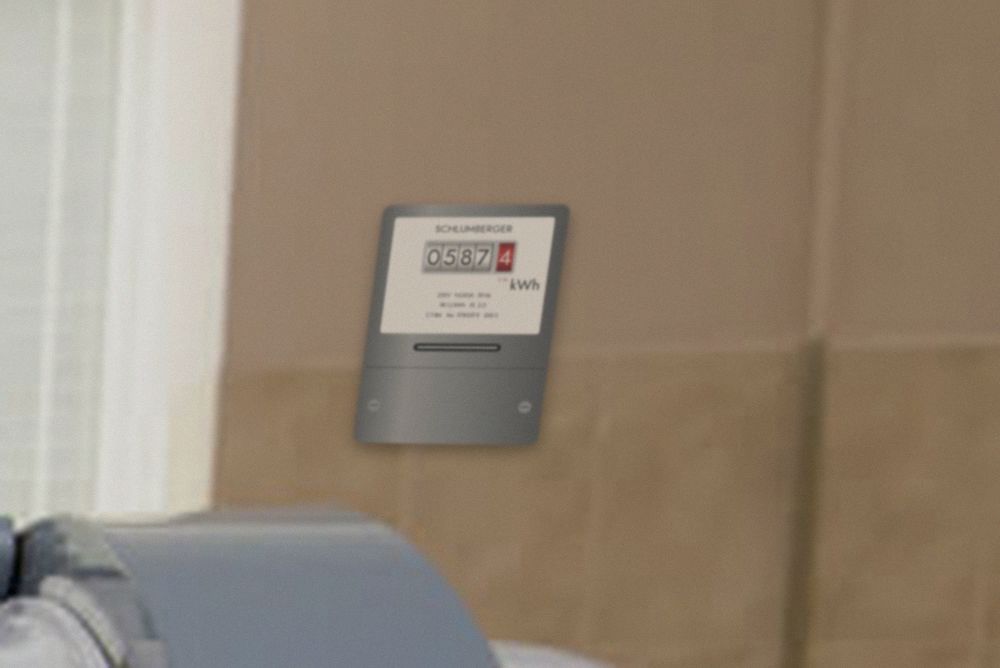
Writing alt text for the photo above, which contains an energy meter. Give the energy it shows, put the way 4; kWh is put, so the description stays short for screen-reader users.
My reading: 587.4; kWh
